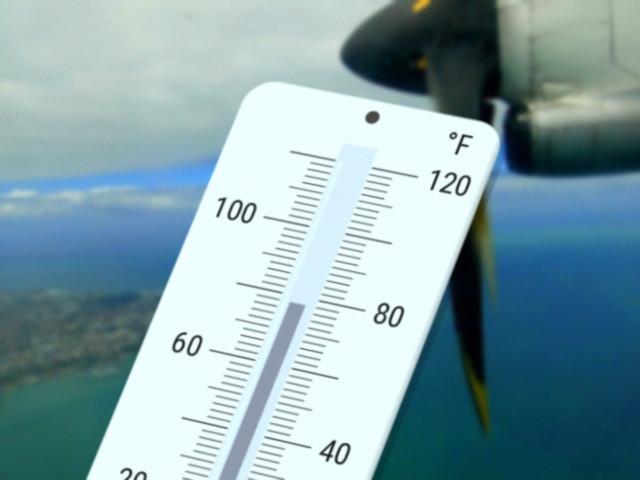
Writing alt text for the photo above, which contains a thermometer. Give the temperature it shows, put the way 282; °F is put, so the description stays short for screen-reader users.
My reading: 78; °F
